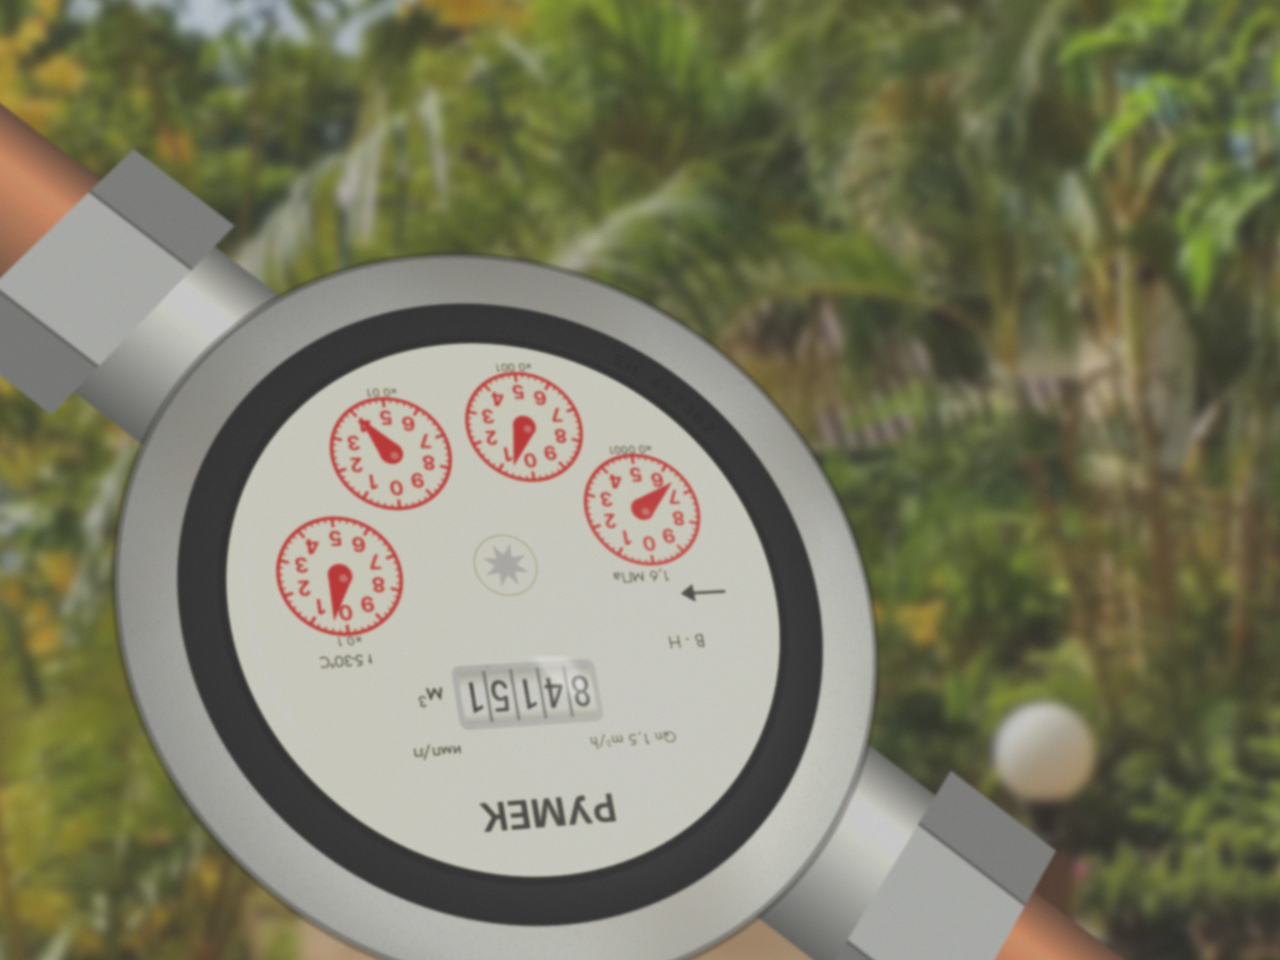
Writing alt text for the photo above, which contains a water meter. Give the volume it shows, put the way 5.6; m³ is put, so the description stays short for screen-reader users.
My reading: 84151.0406; m³
